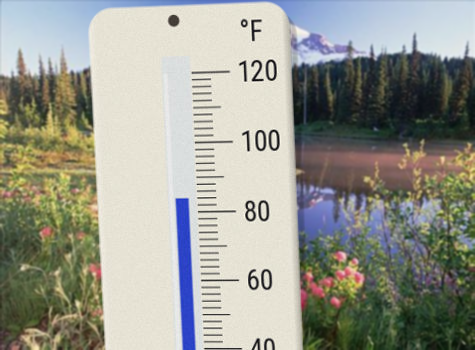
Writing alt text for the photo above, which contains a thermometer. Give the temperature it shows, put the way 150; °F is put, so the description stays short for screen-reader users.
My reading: 84; °F
